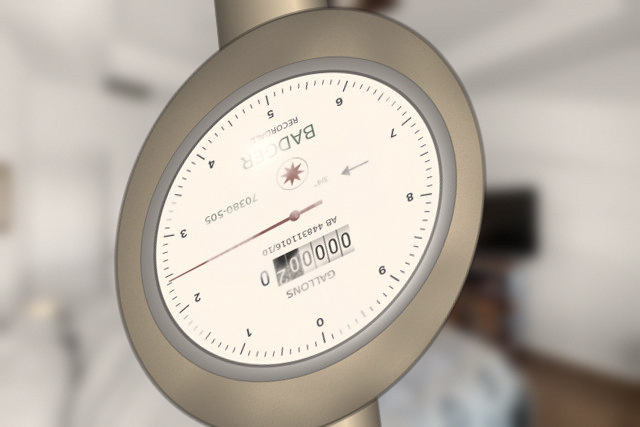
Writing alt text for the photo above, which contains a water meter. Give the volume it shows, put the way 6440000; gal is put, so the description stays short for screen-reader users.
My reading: 22.4; gal
